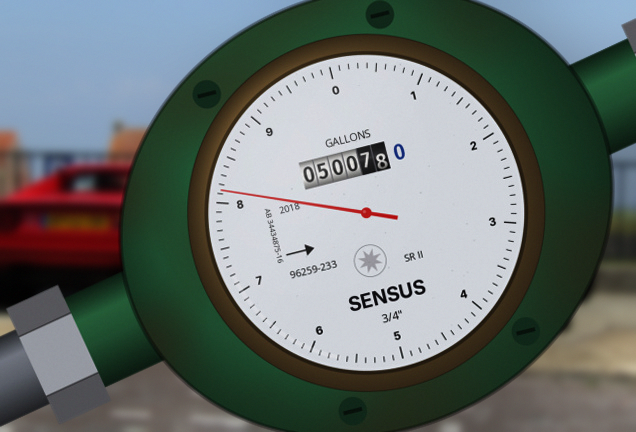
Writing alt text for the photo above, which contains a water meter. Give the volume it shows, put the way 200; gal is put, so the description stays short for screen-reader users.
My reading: 500778.1; gal
